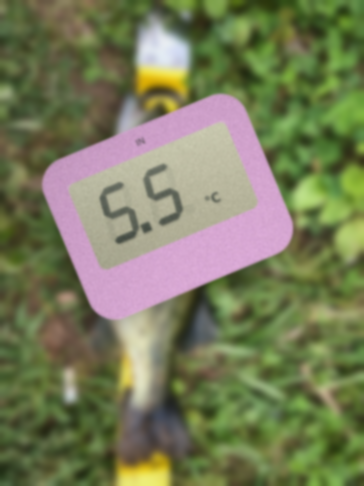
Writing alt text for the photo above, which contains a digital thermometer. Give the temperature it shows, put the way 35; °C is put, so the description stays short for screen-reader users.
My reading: 5.5; °C
